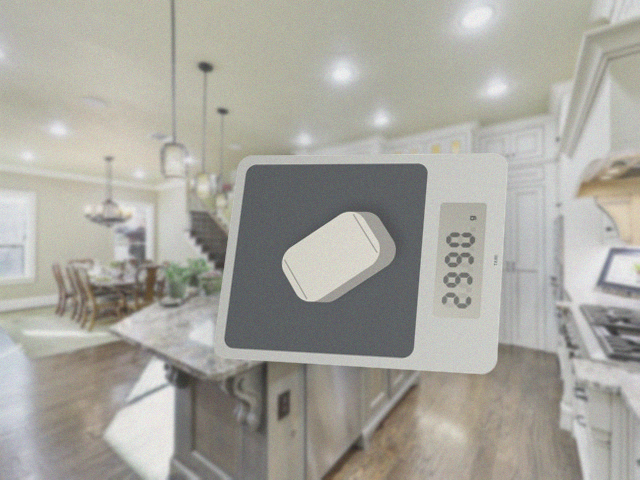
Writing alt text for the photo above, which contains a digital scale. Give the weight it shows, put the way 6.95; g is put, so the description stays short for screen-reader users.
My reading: 2990; g
